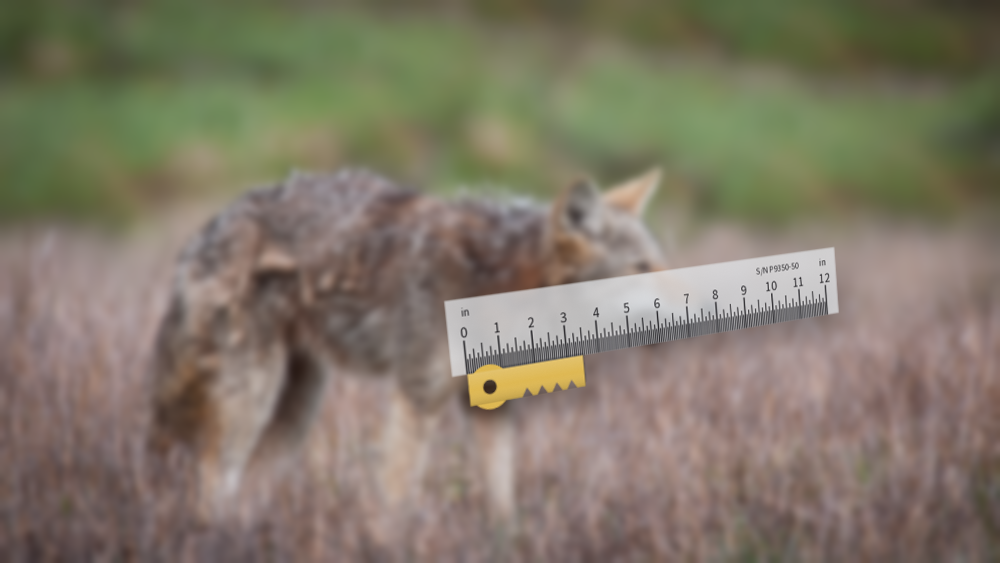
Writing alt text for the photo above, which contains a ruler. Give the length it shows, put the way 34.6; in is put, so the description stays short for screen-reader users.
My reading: 3.5; in
